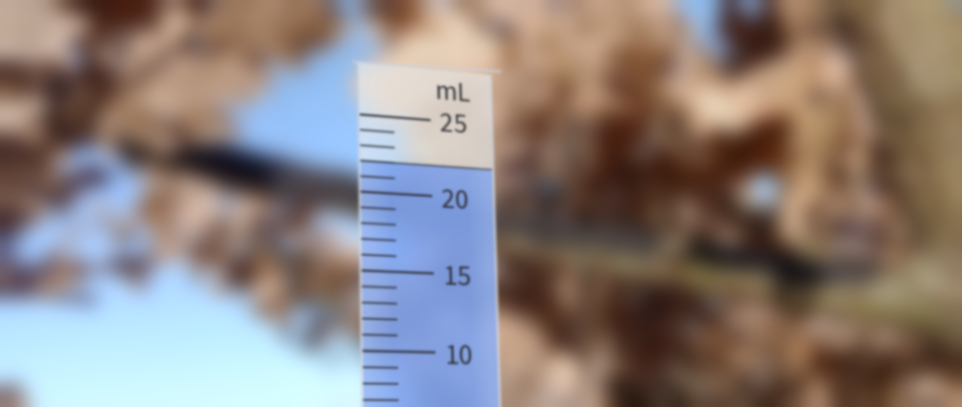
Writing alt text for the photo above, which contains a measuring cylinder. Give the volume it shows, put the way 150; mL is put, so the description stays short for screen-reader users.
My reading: 22; mL
